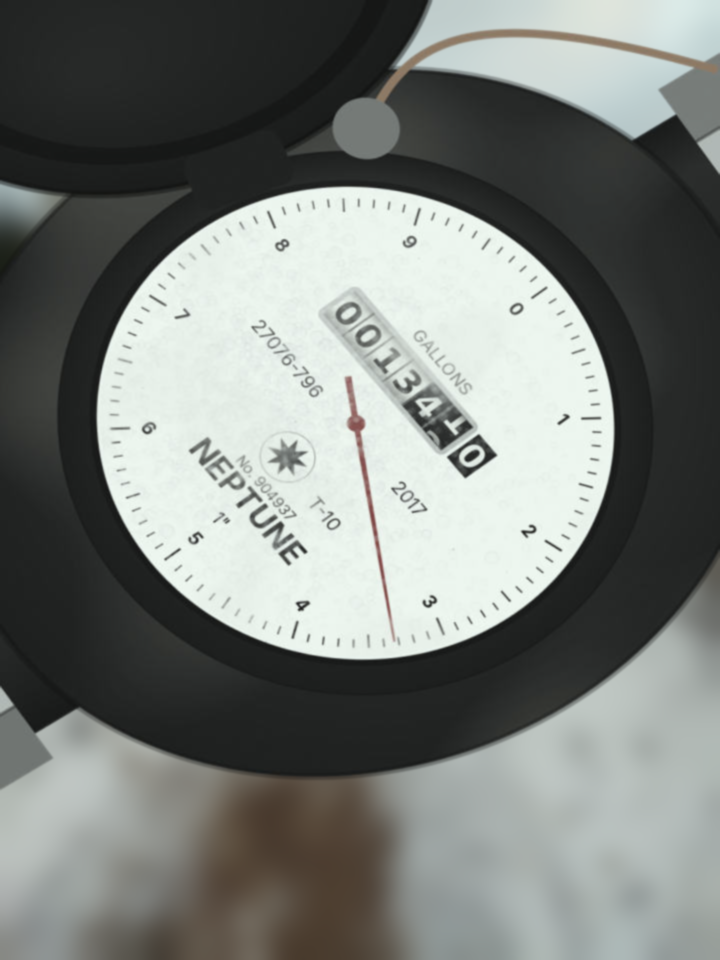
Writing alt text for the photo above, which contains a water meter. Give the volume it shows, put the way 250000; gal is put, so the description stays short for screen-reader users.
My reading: 13413.3; gal
